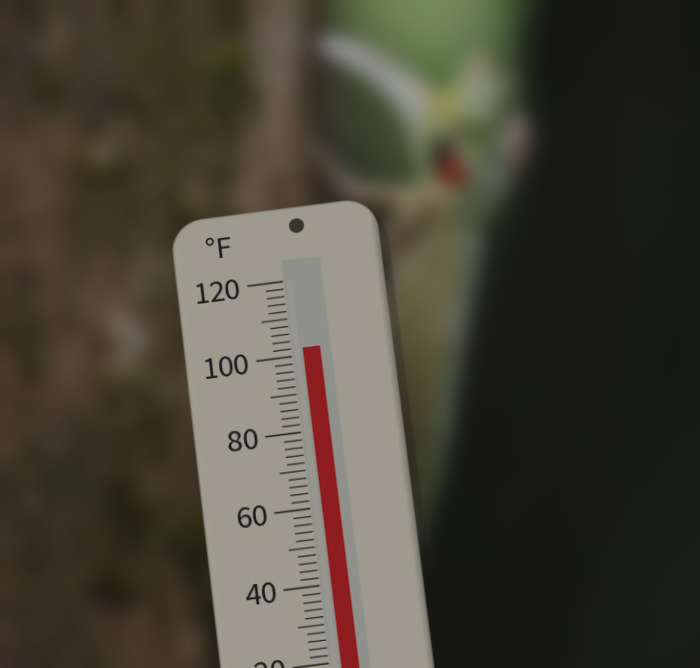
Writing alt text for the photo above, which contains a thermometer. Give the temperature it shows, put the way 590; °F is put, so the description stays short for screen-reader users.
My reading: 102; °F
